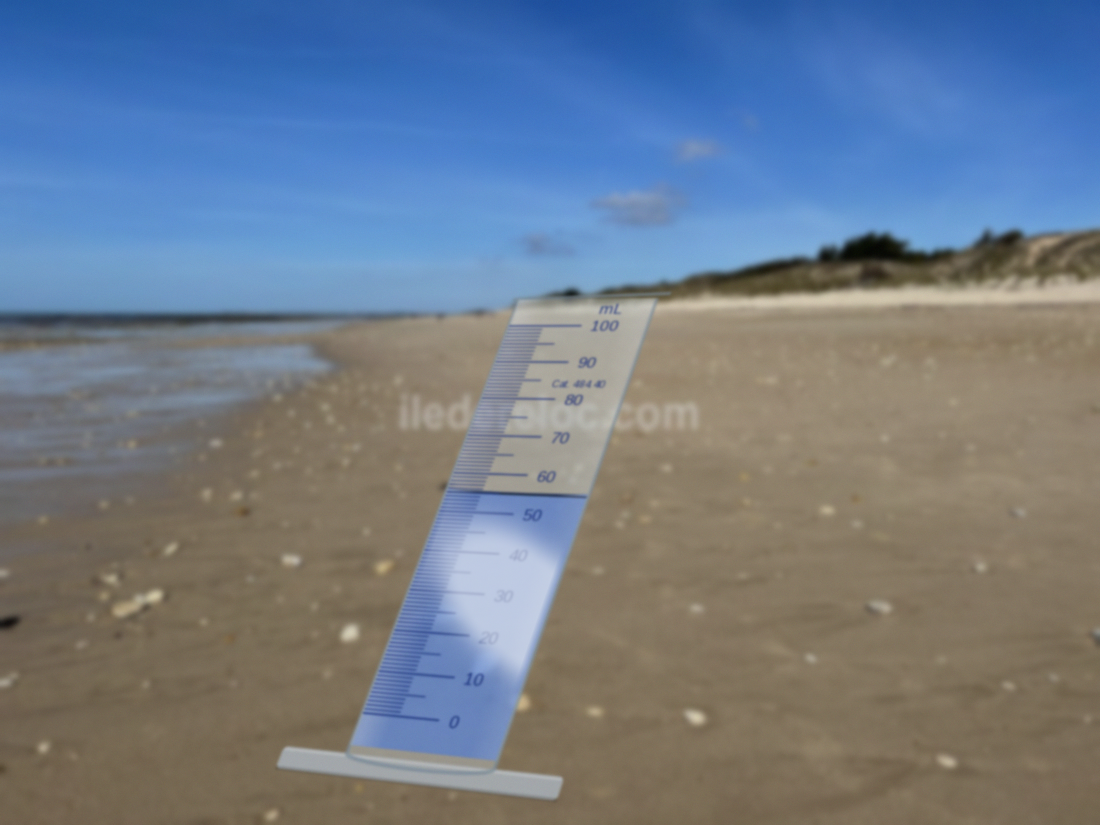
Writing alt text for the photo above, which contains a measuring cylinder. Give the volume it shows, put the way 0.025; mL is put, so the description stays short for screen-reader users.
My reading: 55; mL
